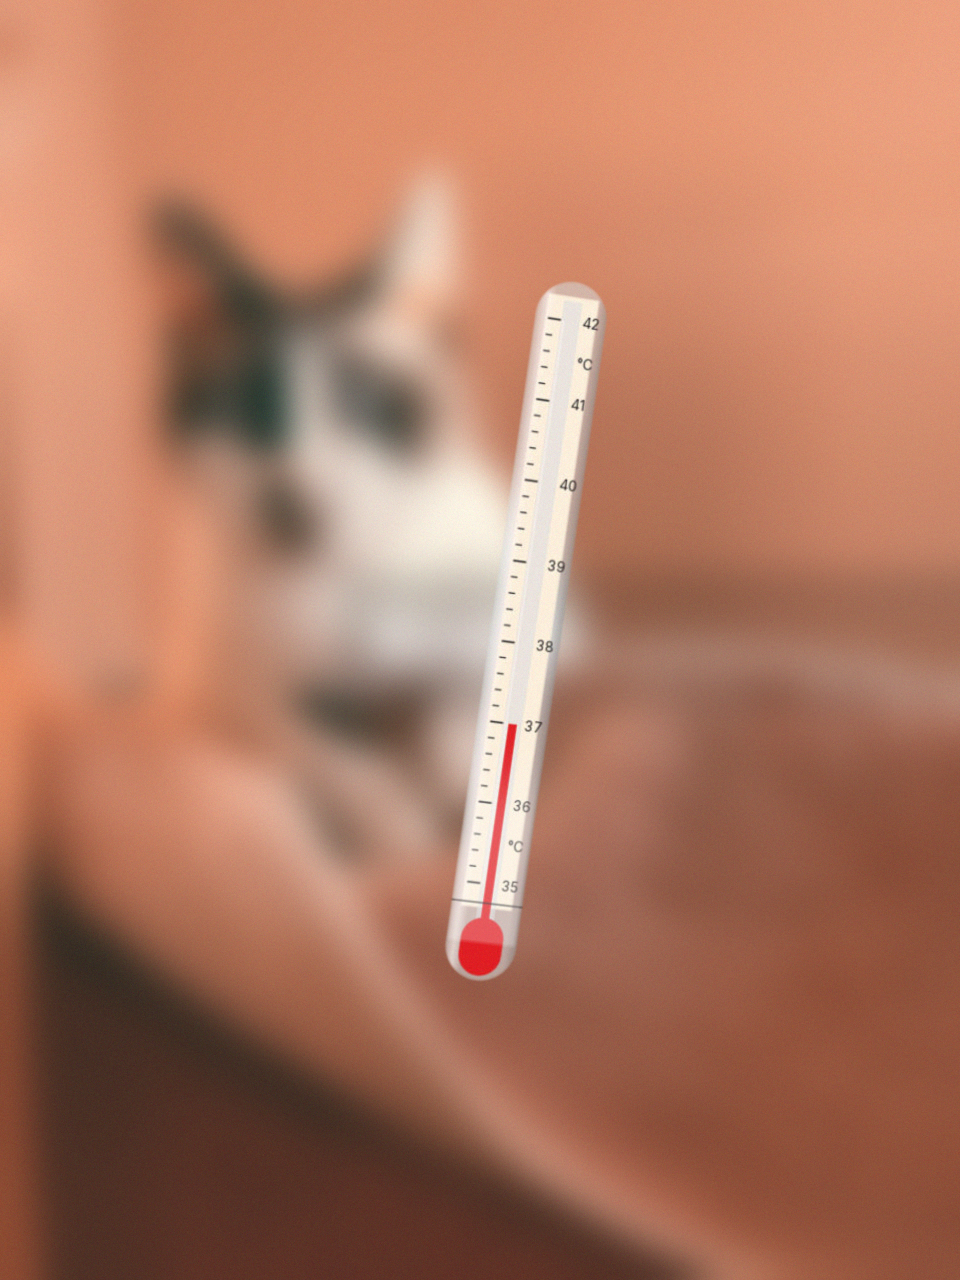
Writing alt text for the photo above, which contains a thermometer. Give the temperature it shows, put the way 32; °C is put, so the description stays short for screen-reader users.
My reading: 37; °C
